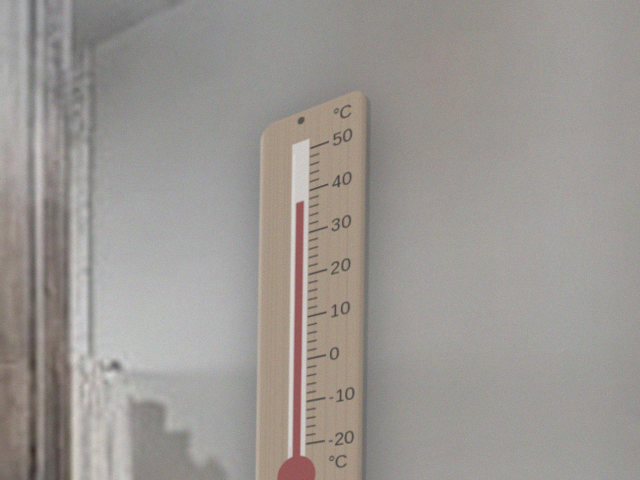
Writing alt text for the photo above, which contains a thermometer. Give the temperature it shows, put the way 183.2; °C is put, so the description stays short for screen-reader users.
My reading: 38; °C
